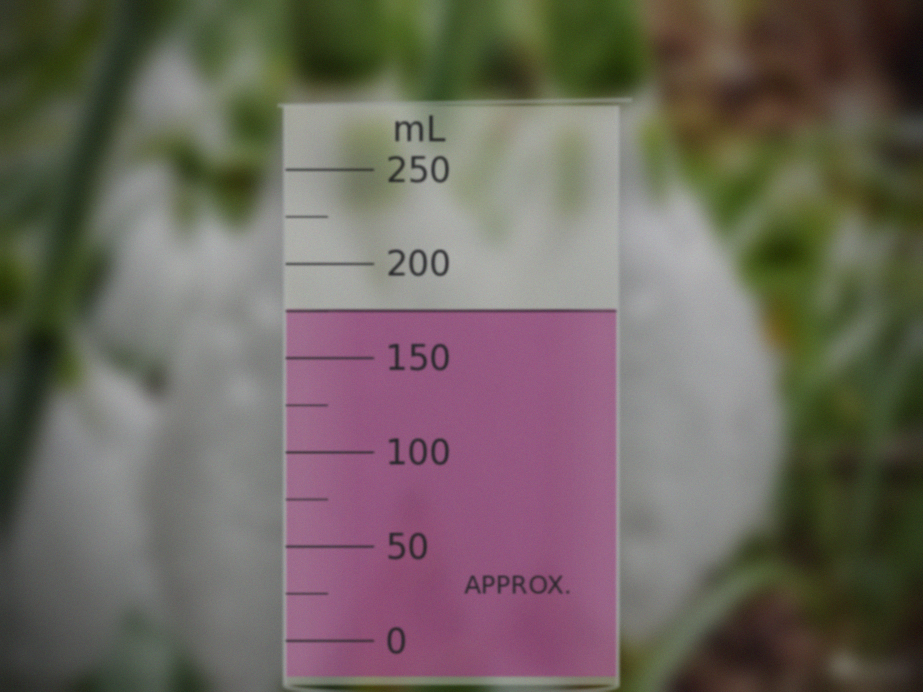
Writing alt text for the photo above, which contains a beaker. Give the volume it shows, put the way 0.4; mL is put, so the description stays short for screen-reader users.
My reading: 175; mL
